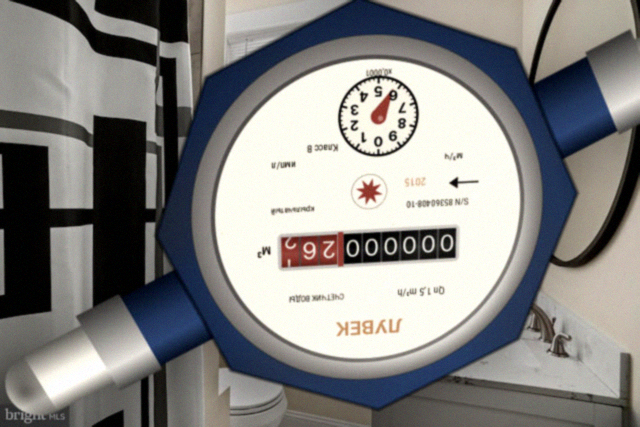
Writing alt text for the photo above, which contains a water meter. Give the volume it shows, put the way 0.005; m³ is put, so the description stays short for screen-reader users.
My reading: 0.2615; m³
